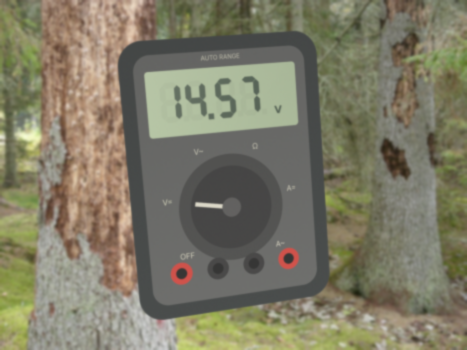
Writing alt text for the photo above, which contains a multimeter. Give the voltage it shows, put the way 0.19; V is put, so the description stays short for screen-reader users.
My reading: 14.57; V
